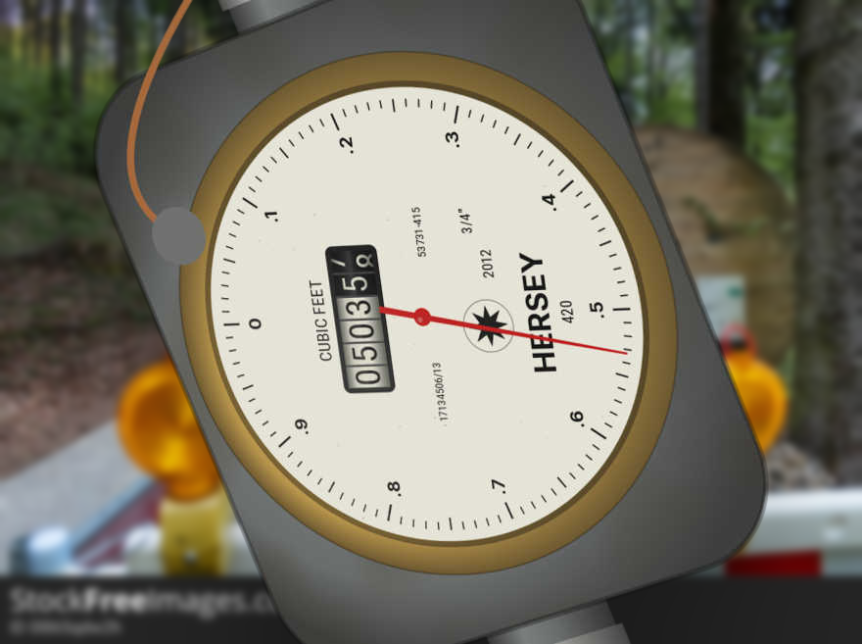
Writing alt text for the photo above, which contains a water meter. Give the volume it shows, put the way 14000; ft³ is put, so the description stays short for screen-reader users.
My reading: 50357.53; ft³
